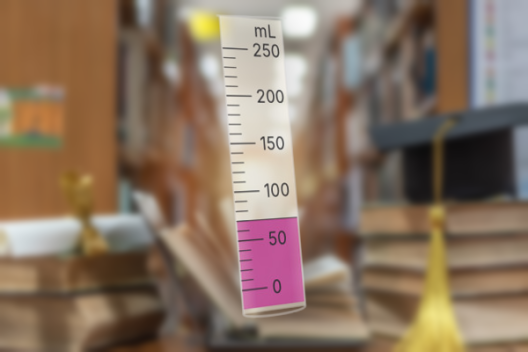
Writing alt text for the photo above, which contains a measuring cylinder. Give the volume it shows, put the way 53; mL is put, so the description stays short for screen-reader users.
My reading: 70; mL
